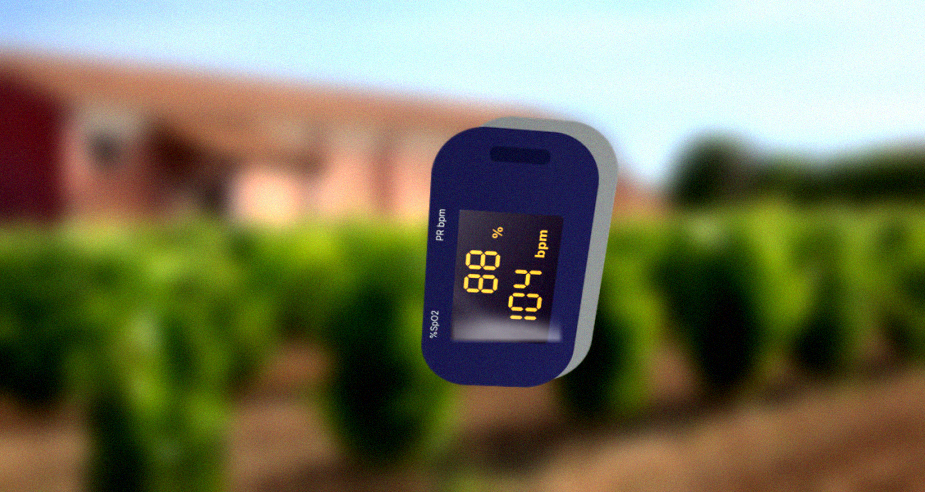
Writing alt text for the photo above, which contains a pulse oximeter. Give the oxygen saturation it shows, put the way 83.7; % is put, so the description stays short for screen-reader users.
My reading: 88; %
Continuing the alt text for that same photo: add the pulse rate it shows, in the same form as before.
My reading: 104; bpm
